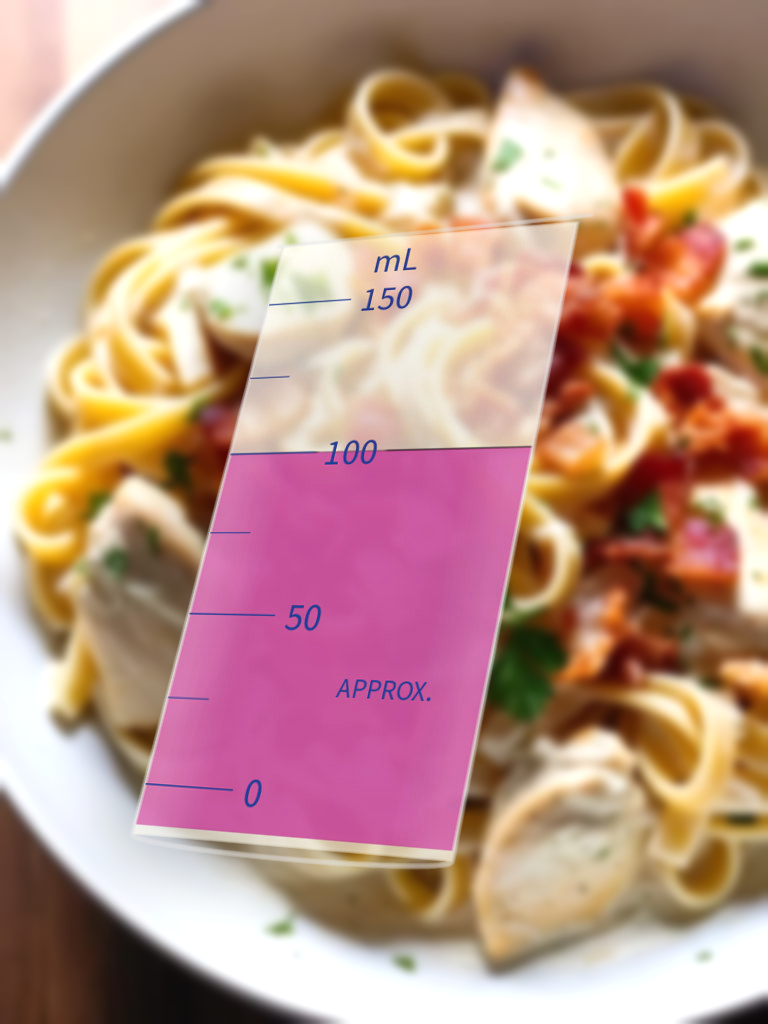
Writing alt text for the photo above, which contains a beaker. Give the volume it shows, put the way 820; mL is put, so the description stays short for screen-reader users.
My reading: 100; mL
